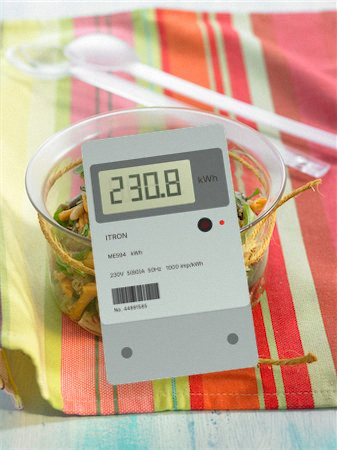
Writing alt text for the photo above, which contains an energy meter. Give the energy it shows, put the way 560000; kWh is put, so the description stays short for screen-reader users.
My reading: 230.8; kWh
